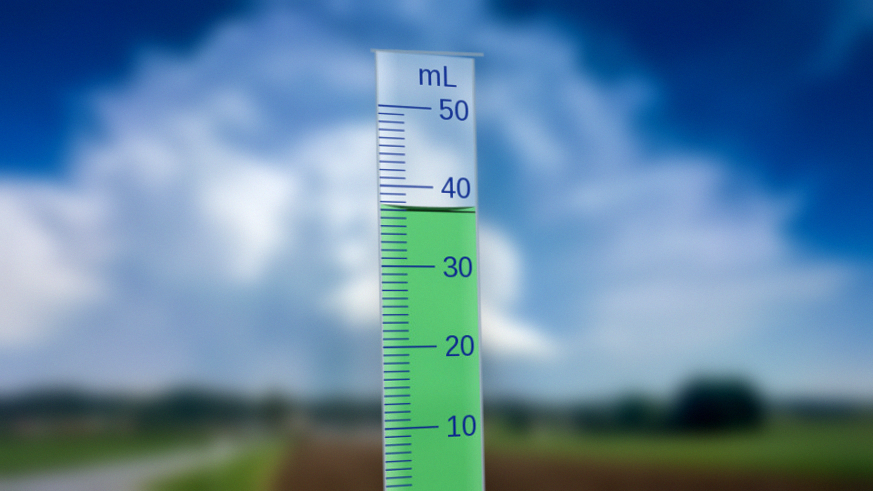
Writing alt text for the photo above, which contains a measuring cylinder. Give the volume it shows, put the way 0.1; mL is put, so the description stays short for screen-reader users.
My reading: 37; mL
